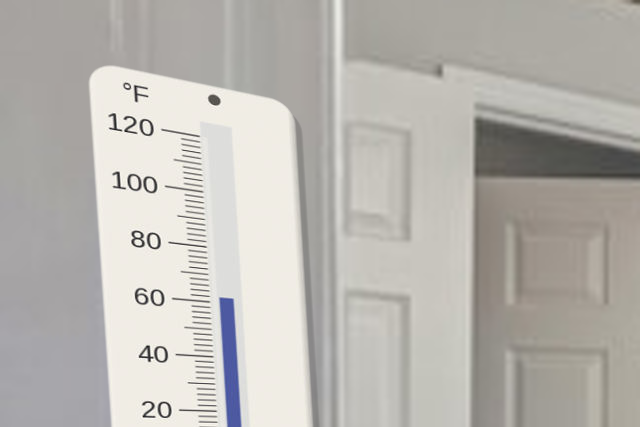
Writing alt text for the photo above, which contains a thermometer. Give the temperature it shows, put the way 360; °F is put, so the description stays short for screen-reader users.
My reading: 62; °F
